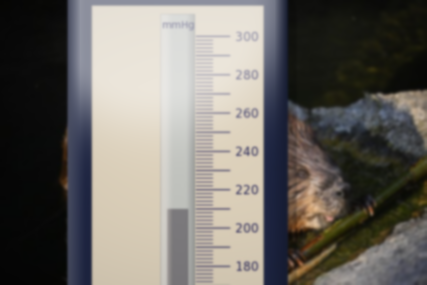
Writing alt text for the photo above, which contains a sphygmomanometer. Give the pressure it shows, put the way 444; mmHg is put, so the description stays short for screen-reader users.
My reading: 210; mmHg
